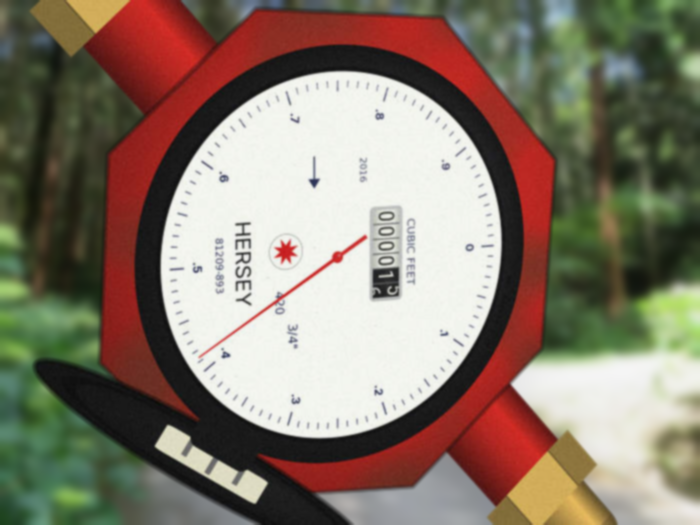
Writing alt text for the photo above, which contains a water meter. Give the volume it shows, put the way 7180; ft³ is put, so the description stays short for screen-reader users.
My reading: 15.41; ft³
